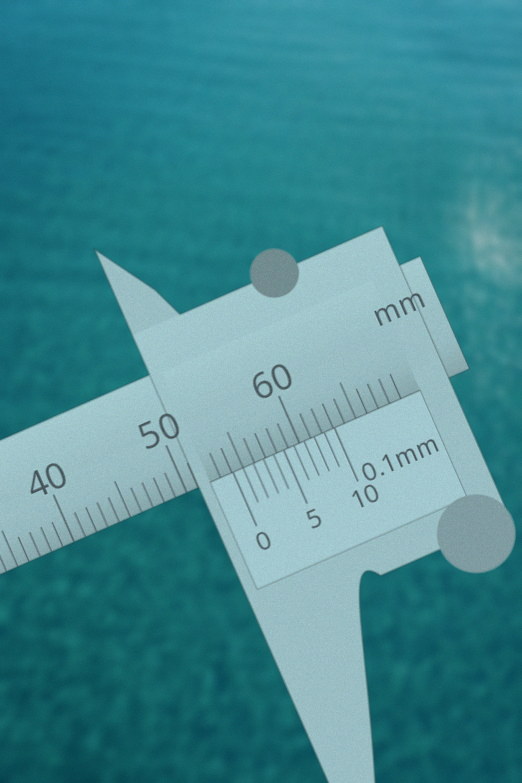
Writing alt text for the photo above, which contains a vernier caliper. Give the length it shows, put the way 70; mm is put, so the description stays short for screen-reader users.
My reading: 54.1; mm
